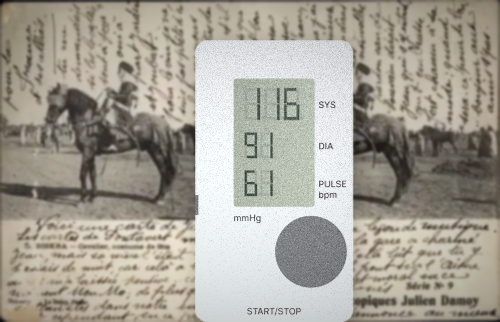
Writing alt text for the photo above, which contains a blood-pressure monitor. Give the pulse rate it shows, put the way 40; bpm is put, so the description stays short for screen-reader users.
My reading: 61; bpm
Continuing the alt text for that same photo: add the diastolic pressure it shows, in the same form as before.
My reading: 91; mmHg
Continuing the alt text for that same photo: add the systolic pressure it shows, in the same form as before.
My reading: 116; mmHg
